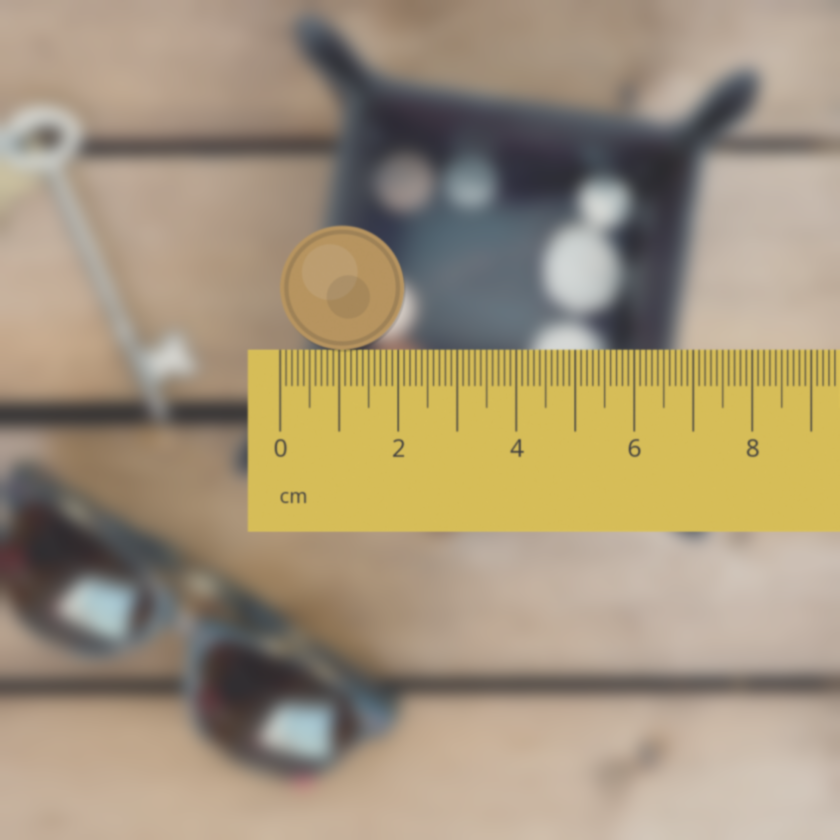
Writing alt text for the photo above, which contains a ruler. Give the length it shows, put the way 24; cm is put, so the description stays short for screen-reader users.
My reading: 2.1; cm
